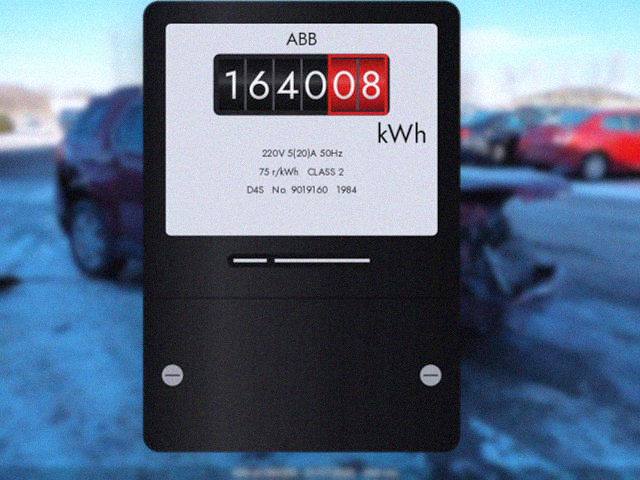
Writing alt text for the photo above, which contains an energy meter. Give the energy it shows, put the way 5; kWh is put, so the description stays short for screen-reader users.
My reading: 1640.08; kWh
